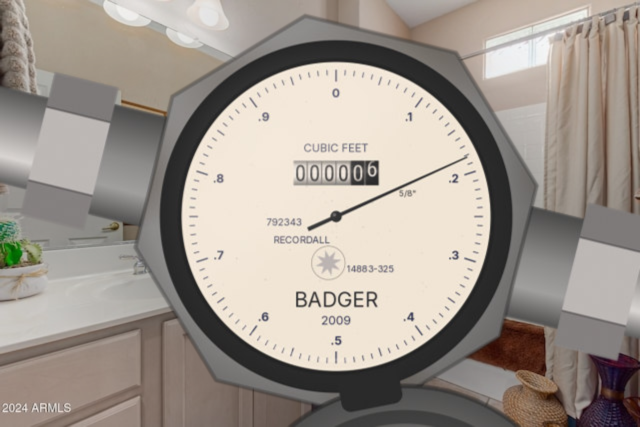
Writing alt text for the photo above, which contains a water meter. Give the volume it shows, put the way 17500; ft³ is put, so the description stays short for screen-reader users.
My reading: 6.18; ft³
